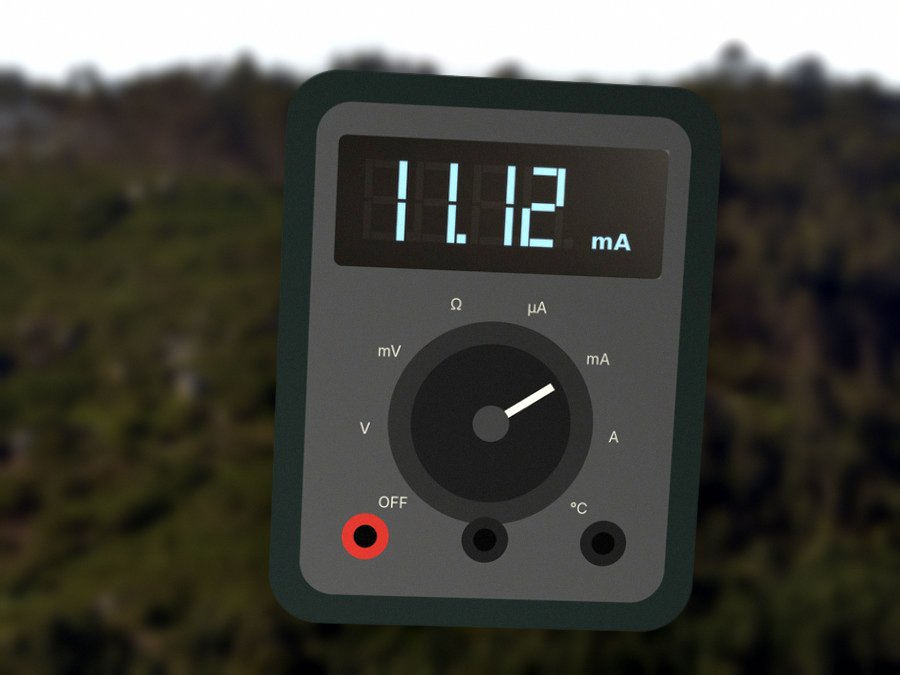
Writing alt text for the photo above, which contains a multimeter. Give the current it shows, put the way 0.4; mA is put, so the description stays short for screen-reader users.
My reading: 11.12; mA
